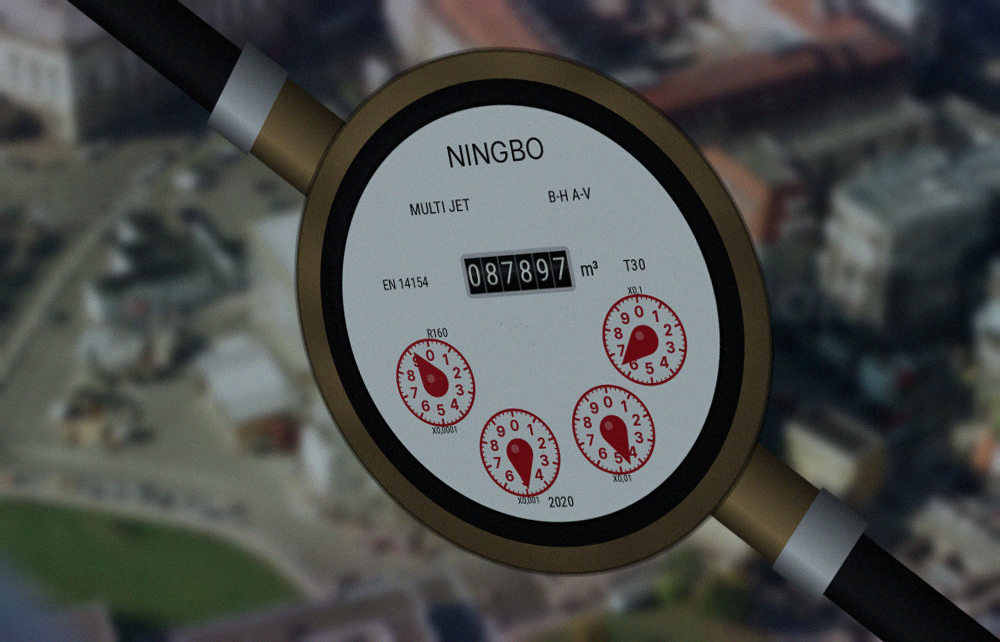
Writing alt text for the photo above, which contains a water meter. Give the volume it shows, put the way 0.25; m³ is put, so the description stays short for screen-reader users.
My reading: 87897.6449; m³
